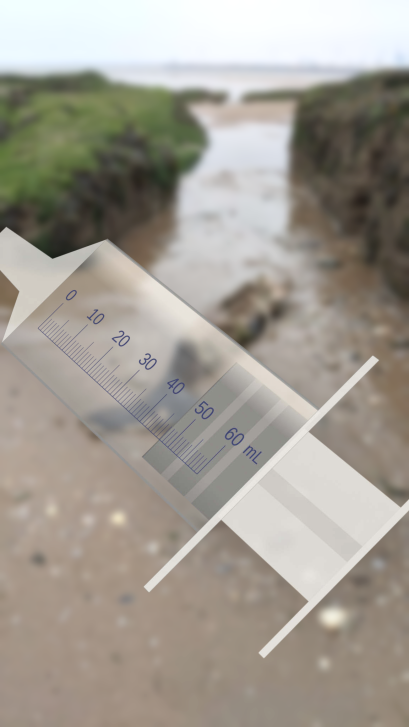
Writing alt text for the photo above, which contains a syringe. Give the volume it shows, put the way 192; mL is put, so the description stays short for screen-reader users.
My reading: 47; mL
